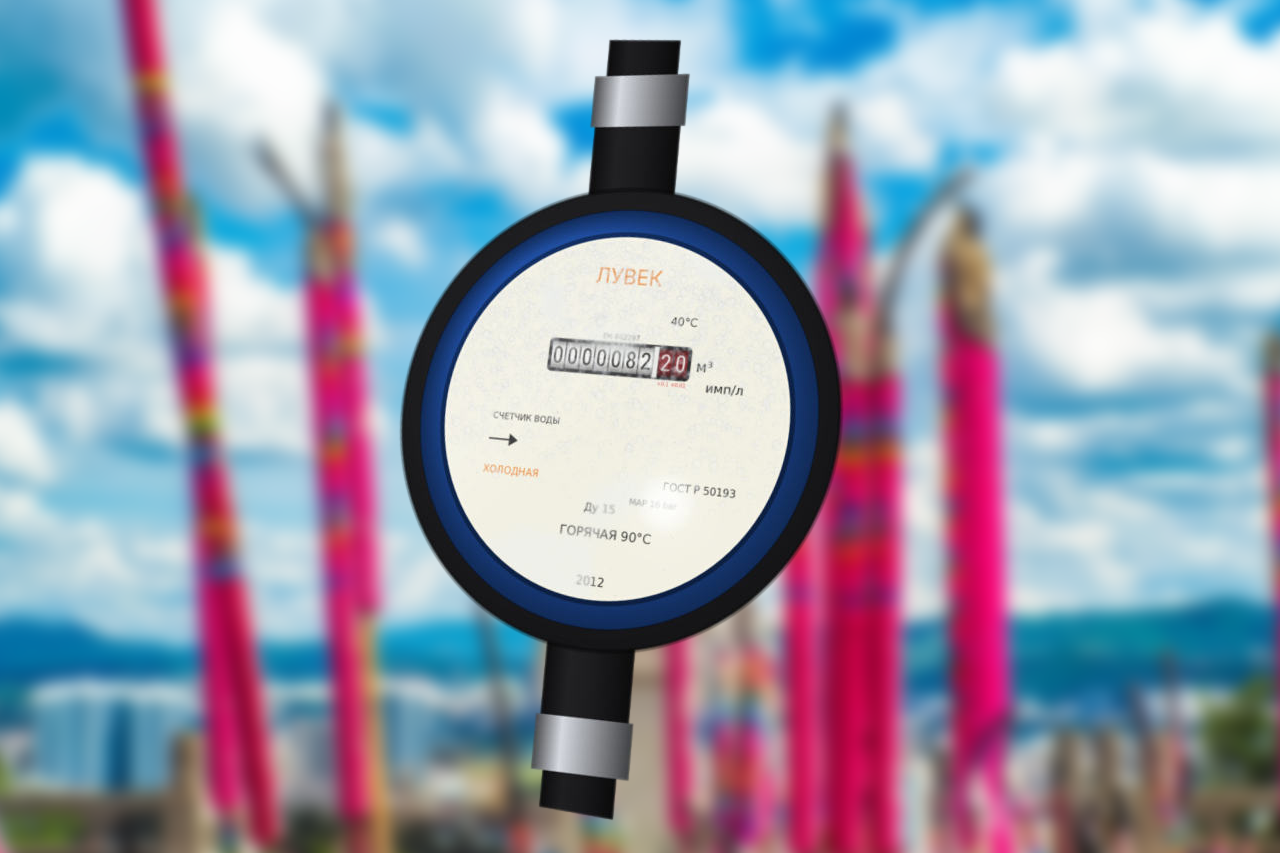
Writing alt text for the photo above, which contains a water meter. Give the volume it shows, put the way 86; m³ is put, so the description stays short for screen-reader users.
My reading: 82.20; m³
